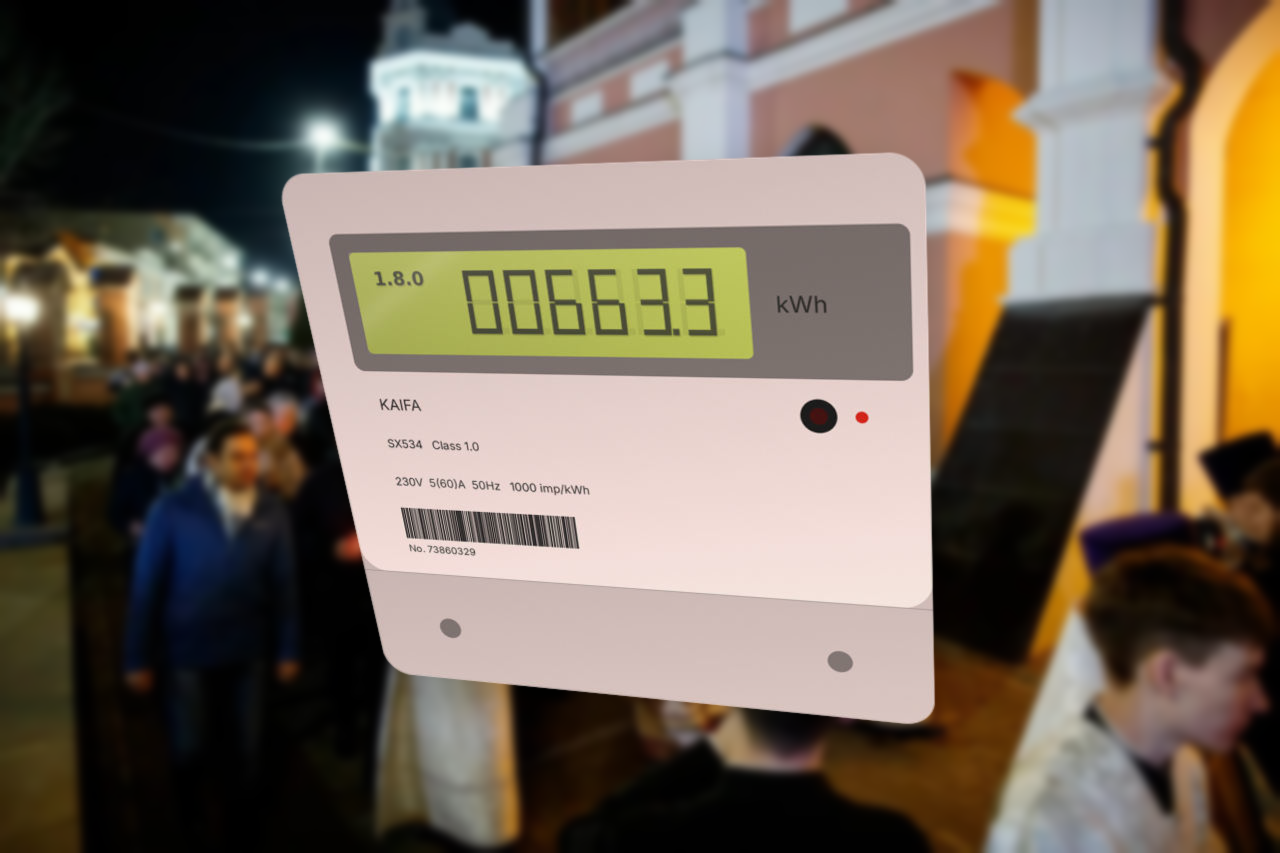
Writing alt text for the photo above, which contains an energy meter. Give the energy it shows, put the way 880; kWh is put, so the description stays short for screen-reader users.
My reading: 663.3; kWh
